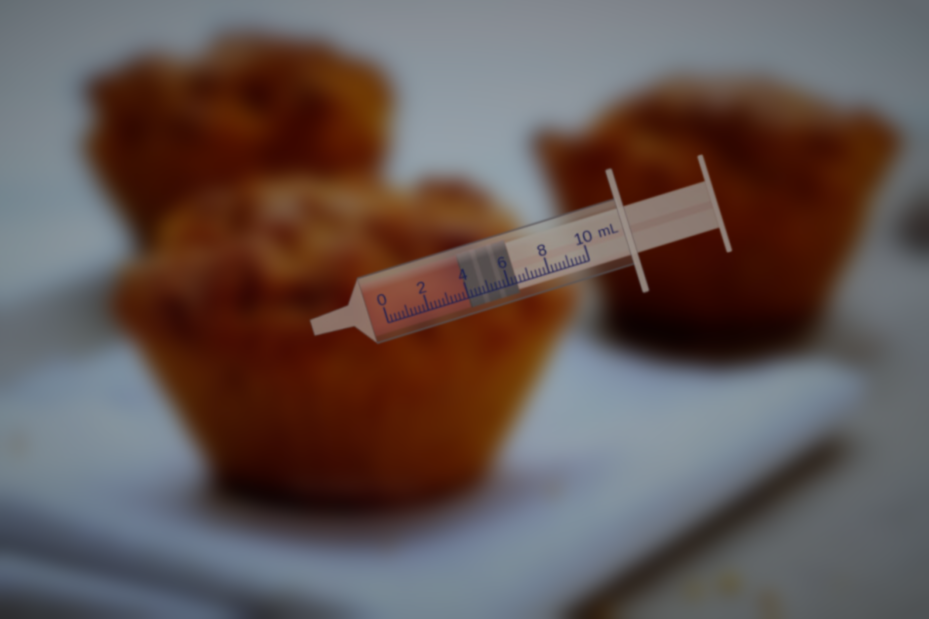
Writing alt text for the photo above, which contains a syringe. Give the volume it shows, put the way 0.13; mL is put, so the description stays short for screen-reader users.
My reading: 4; mL
